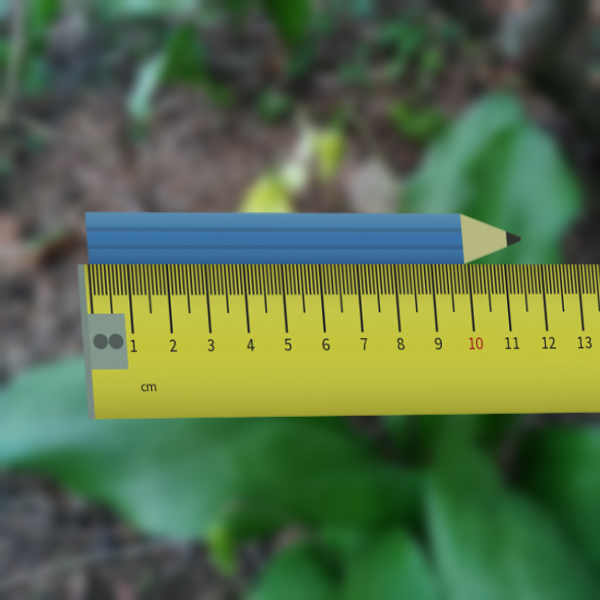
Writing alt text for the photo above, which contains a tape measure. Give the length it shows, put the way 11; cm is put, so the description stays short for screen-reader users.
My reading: 11.5; cm
